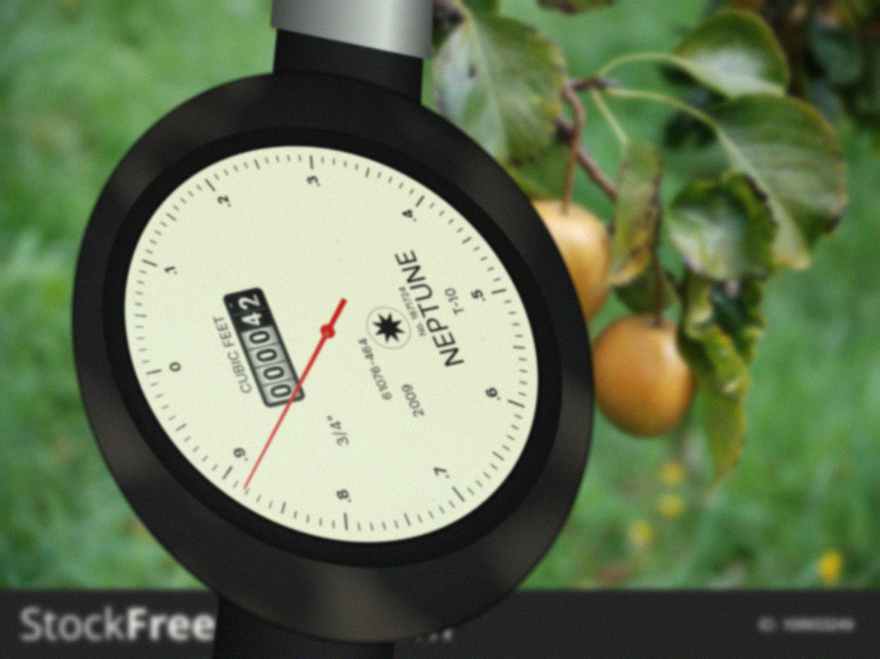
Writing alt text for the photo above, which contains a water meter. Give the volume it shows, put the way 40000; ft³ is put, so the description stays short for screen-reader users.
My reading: 41.88; ft³
